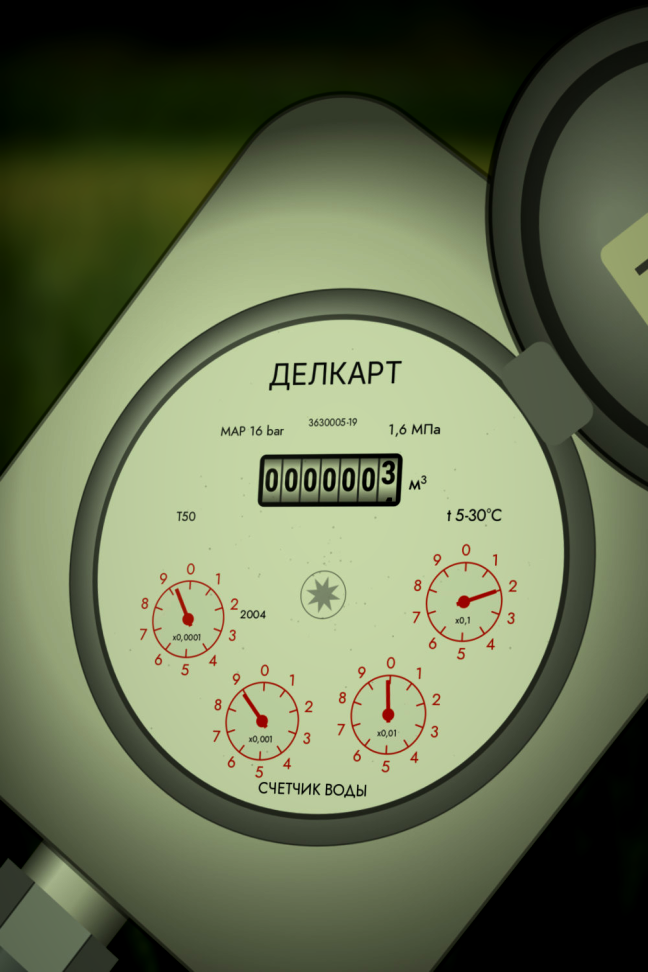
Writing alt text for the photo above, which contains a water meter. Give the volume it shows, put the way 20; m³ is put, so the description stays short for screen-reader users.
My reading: 3.1989; m³
